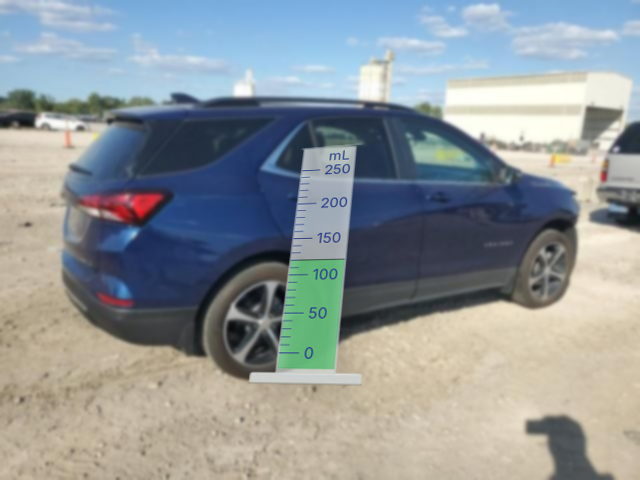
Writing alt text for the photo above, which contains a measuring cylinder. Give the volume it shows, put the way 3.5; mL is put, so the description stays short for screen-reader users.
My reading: 120; mL
